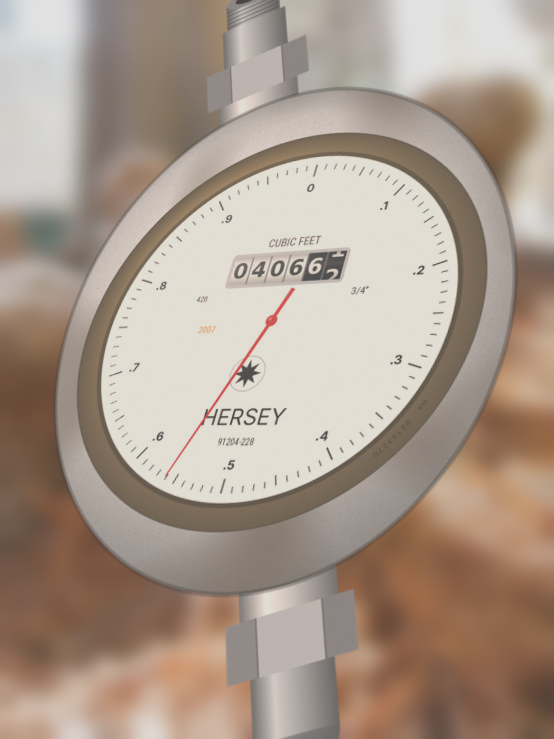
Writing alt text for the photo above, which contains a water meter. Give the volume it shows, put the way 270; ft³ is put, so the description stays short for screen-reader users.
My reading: 40661.56; ft³
